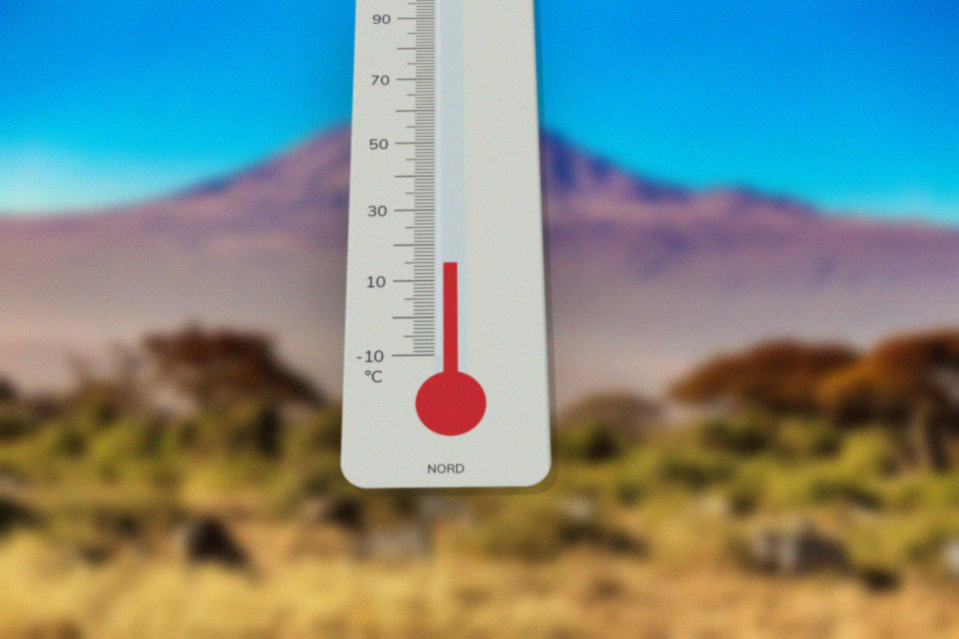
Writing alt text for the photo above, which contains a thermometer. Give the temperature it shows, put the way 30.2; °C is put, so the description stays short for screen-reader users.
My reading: 15; °C
